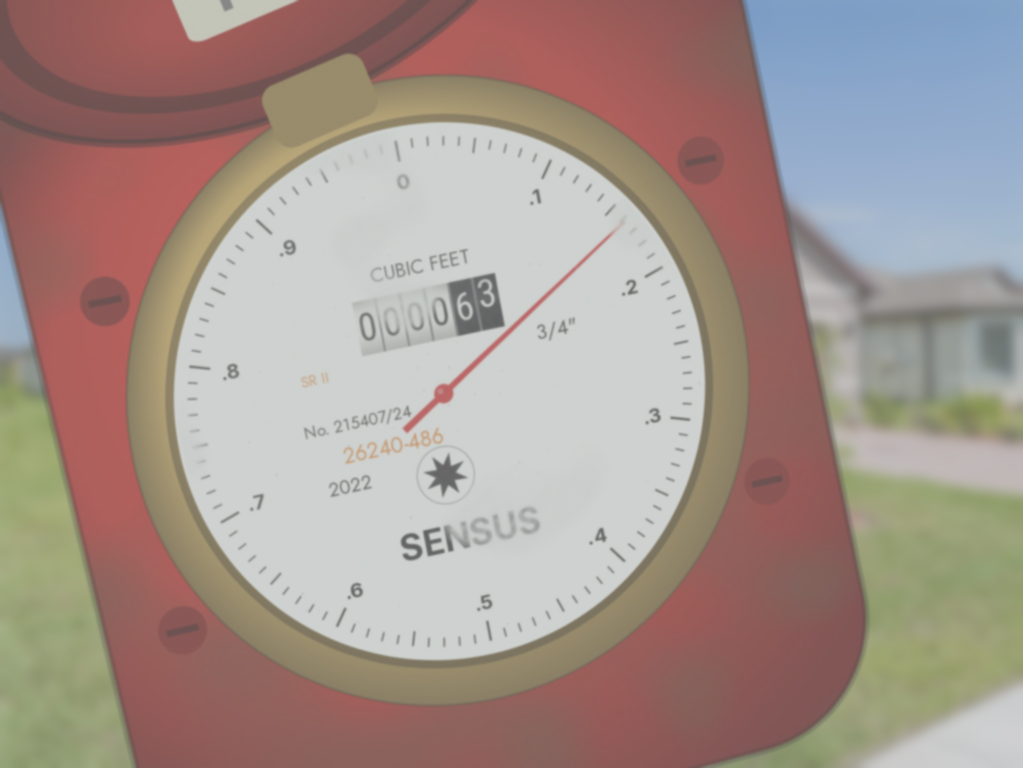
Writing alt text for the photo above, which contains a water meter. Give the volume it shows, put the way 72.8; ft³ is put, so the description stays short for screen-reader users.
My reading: 63.16; ft³
